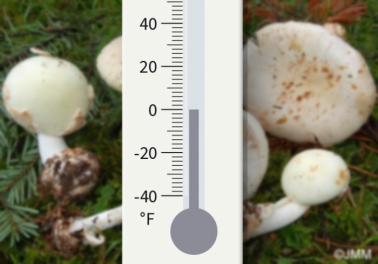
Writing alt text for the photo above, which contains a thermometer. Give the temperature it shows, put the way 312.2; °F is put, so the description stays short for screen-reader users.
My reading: 0; °F
